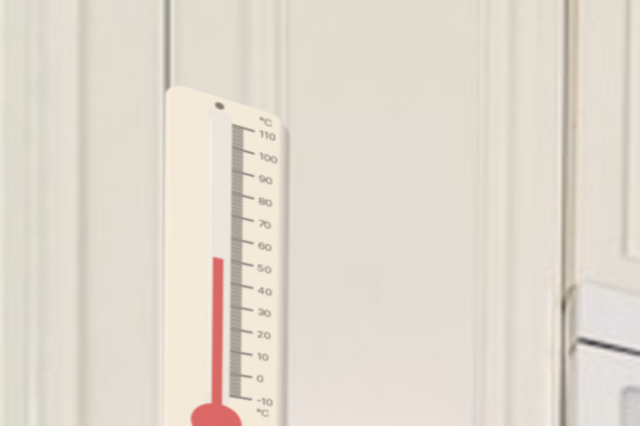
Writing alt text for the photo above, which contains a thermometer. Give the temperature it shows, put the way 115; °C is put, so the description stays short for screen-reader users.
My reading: 50; °C
